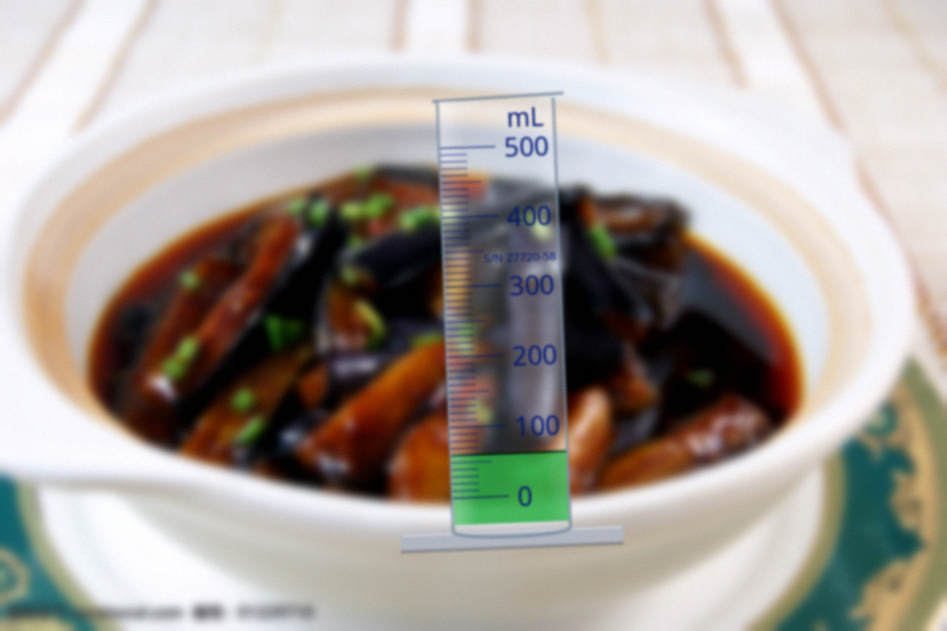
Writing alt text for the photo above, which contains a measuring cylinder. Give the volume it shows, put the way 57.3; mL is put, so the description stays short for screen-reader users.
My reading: 60; mL
